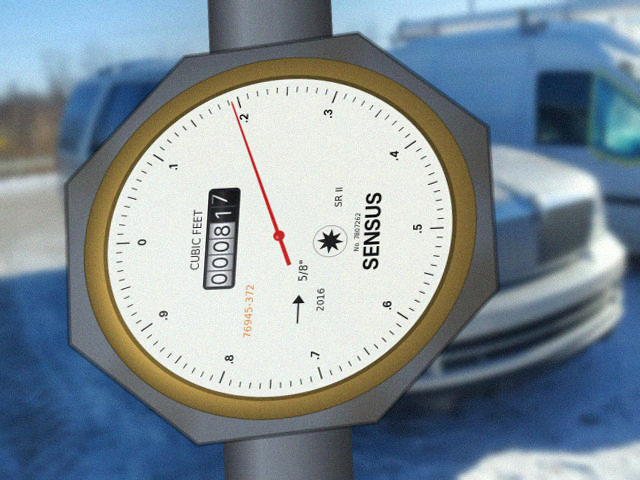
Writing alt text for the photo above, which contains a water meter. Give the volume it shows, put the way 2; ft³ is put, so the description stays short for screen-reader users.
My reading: 817.19; ft³
